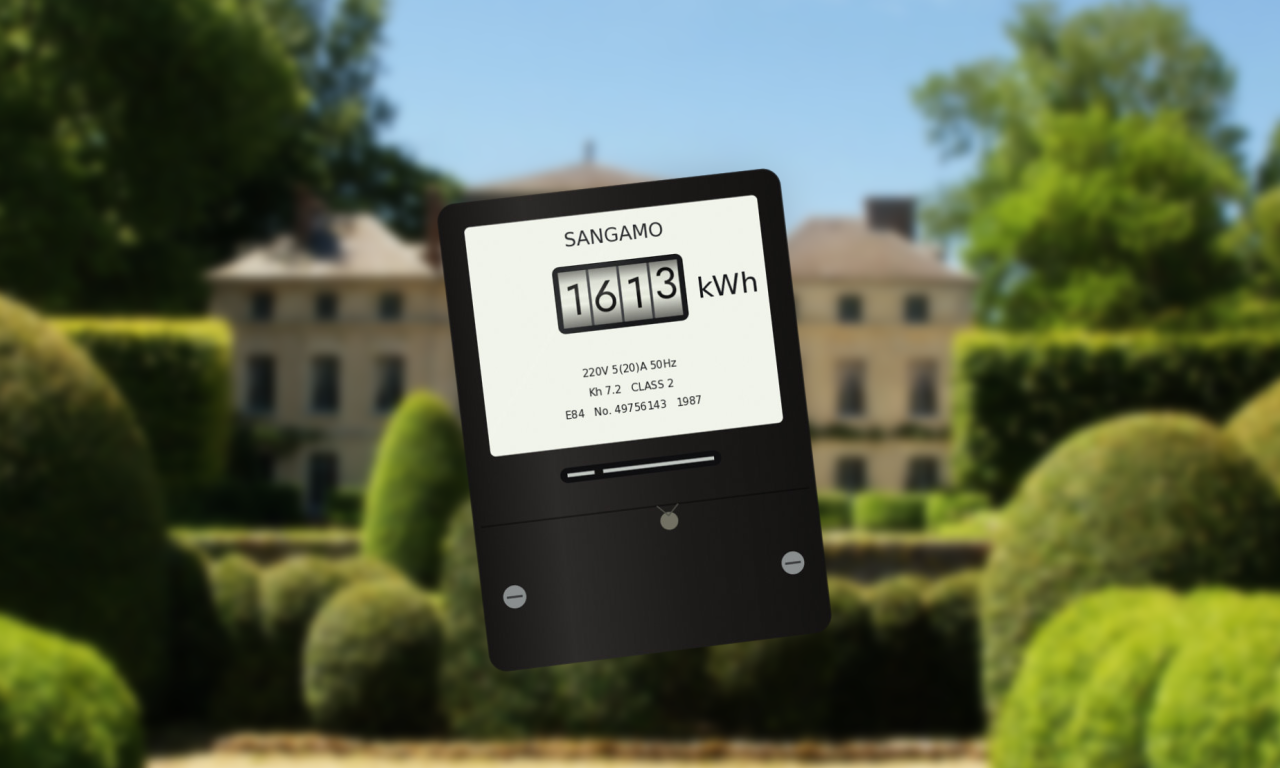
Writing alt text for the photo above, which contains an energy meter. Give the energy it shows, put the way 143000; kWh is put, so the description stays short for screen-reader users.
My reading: 1613; kWh
